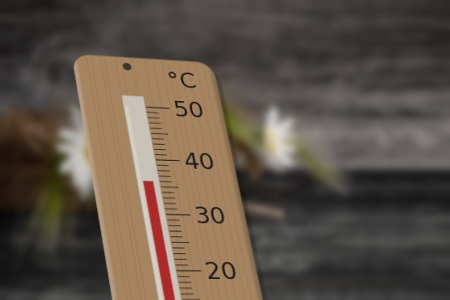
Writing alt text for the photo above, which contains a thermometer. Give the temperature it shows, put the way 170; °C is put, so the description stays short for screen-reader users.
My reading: 36; °C
